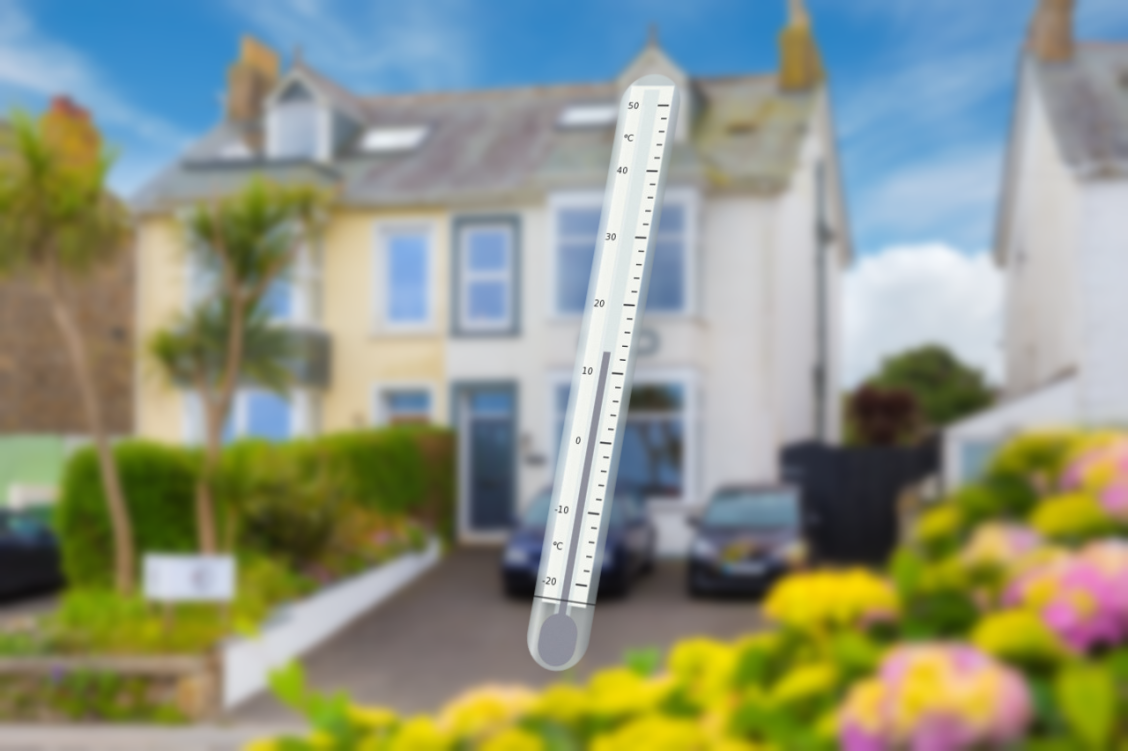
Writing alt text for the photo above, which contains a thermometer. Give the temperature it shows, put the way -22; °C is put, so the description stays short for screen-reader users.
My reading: 13; °C
